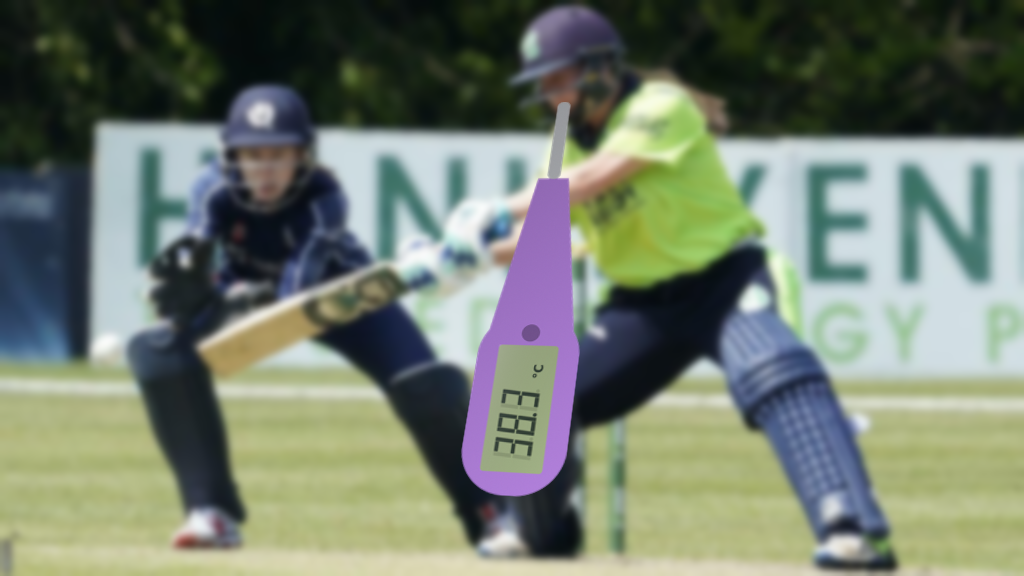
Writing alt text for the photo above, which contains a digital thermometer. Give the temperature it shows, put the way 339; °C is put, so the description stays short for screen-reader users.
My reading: 38.3; °C
